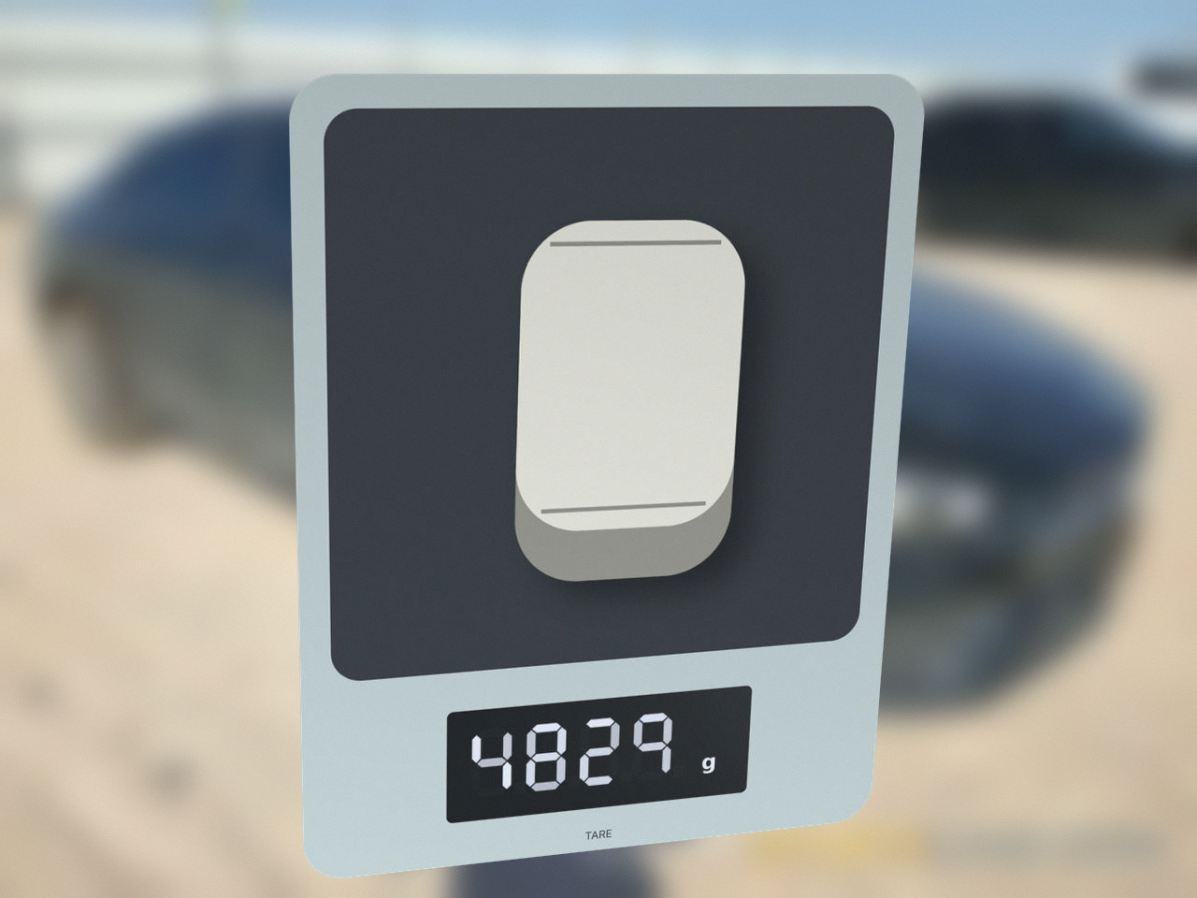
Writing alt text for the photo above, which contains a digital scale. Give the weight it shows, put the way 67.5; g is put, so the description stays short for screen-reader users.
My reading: 4829; g
